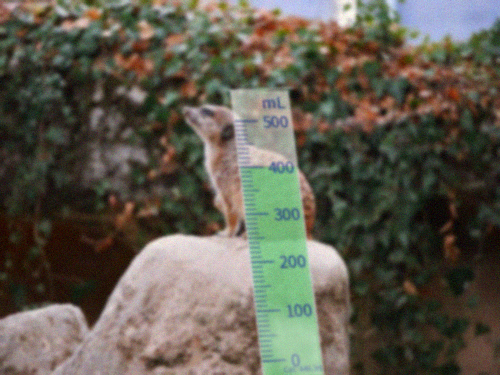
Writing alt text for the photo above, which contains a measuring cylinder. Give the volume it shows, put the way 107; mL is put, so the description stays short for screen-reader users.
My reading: 400; mL
